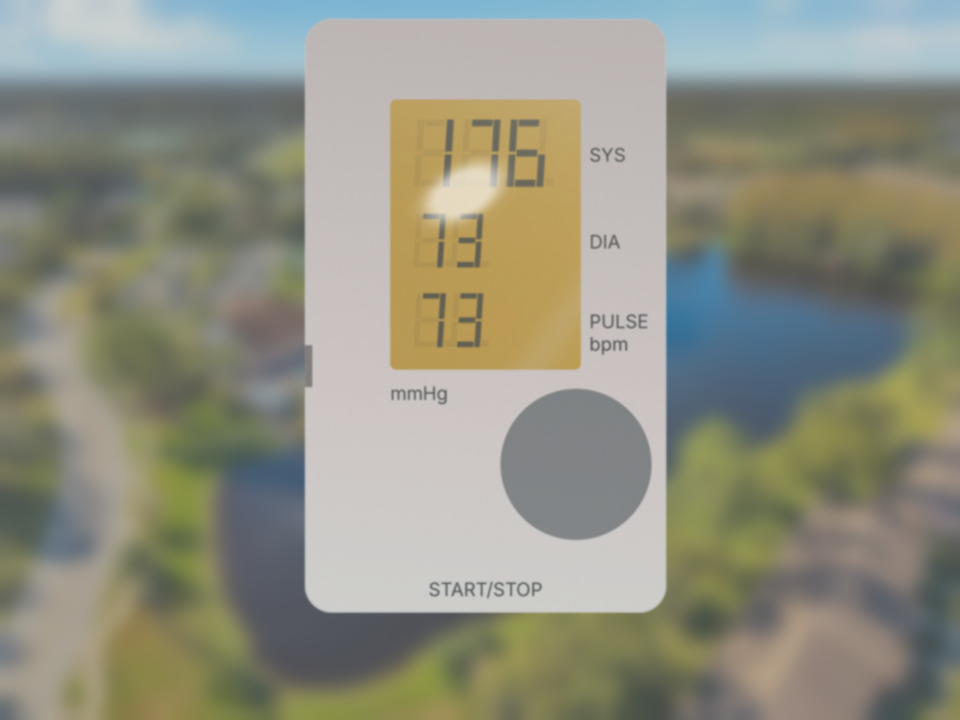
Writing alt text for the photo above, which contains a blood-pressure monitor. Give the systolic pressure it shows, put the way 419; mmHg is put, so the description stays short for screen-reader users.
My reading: 176; mmHg
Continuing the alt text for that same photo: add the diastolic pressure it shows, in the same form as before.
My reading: 73; mmHg
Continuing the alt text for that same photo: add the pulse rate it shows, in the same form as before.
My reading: 73; bpm
